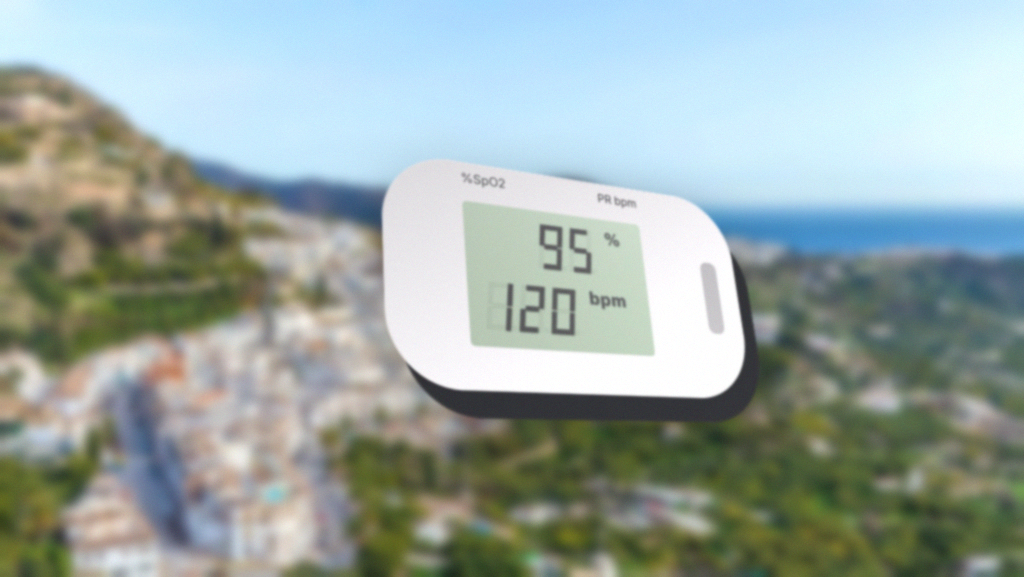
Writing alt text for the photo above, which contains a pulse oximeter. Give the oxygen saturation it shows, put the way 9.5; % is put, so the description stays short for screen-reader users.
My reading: 95; %
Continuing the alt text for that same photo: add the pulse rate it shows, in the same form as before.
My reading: 120; bpm
